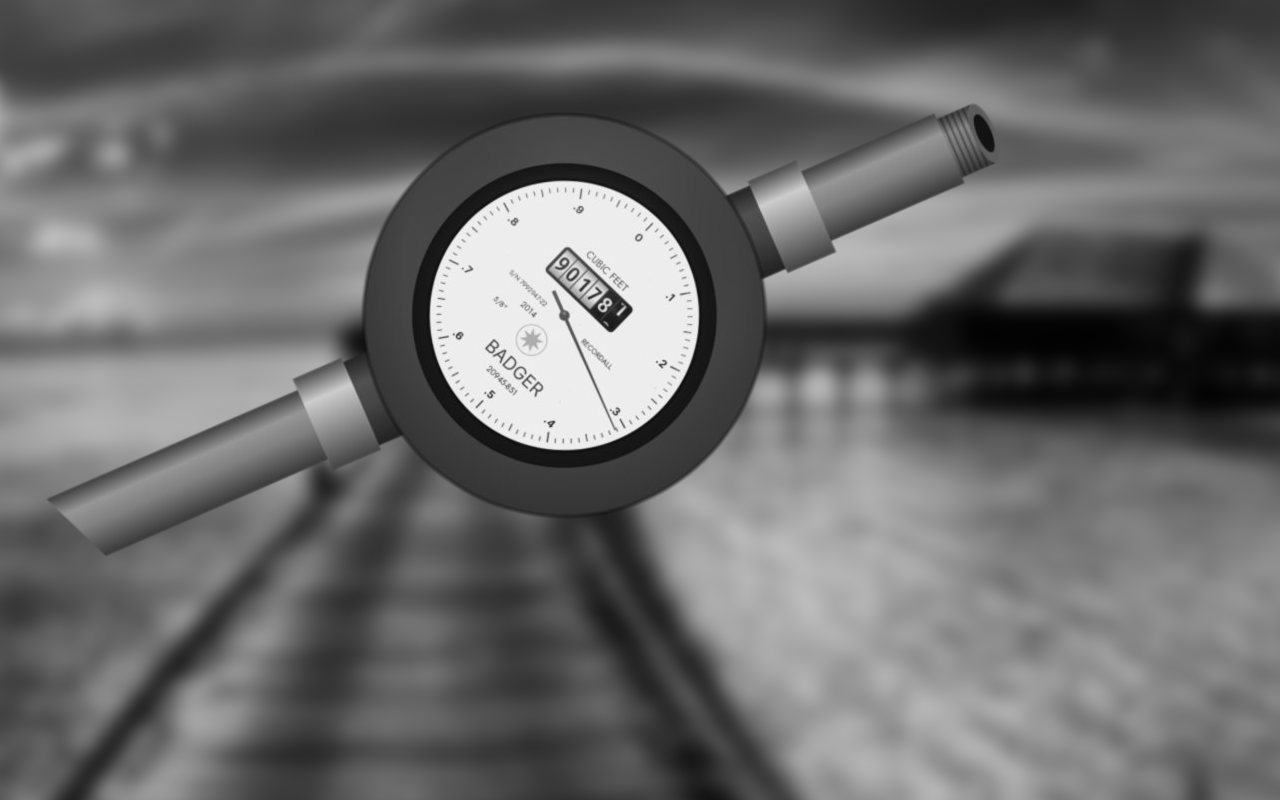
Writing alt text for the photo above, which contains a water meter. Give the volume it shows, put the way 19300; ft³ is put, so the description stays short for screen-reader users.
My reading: 901781.31; ft³
